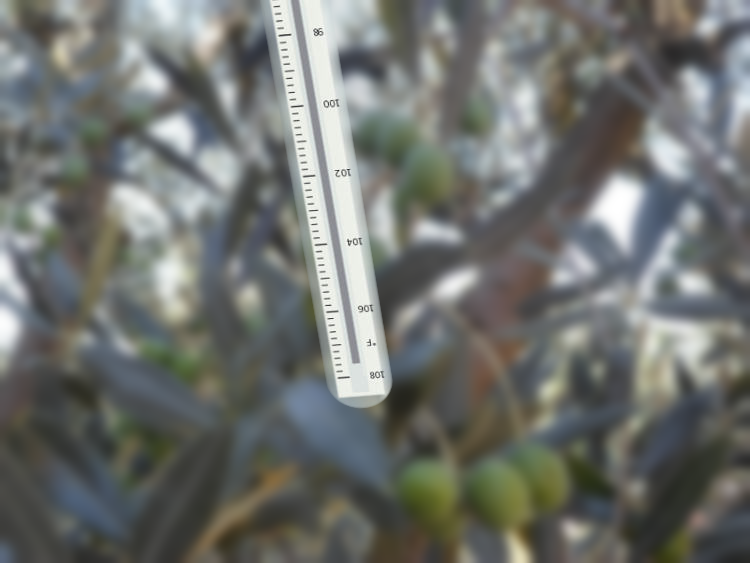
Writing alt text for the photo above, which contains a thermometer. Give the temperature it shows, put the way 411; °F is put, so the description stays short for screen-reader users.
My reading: 107.6; °F
